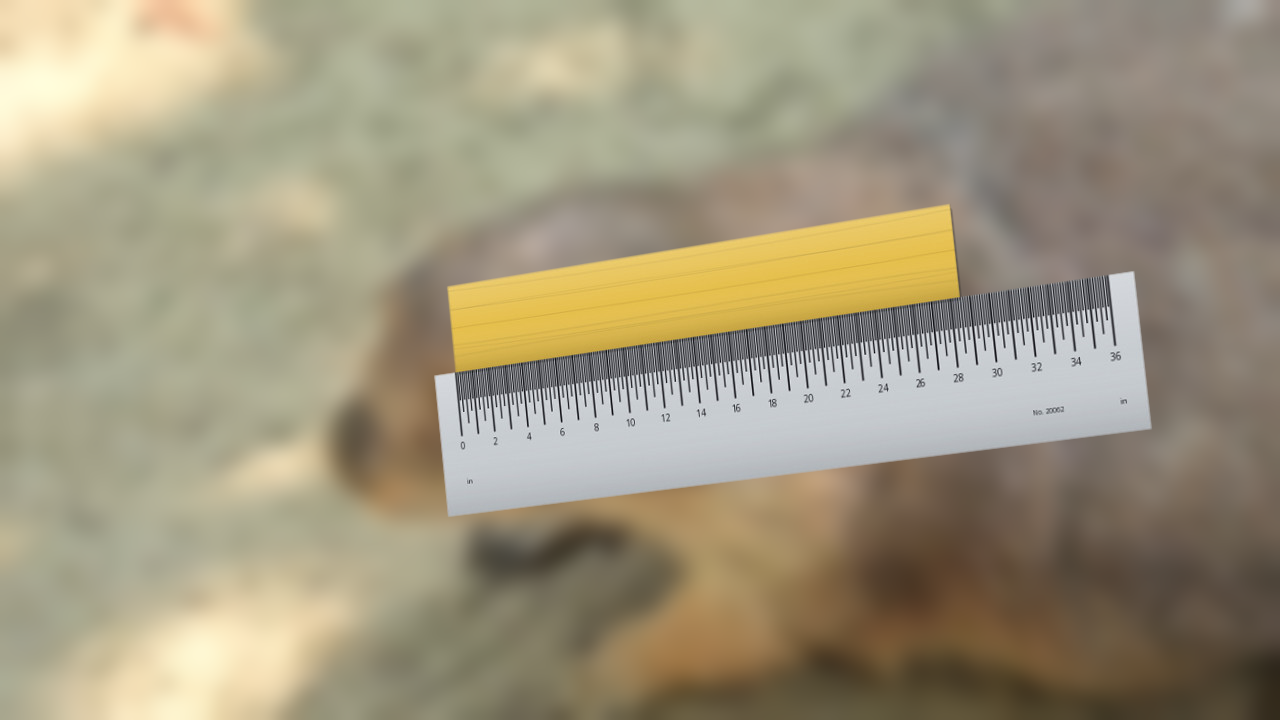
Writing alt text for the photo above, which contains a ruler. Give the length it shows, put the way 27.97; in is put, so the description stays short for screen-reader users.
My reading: 28.5; in
